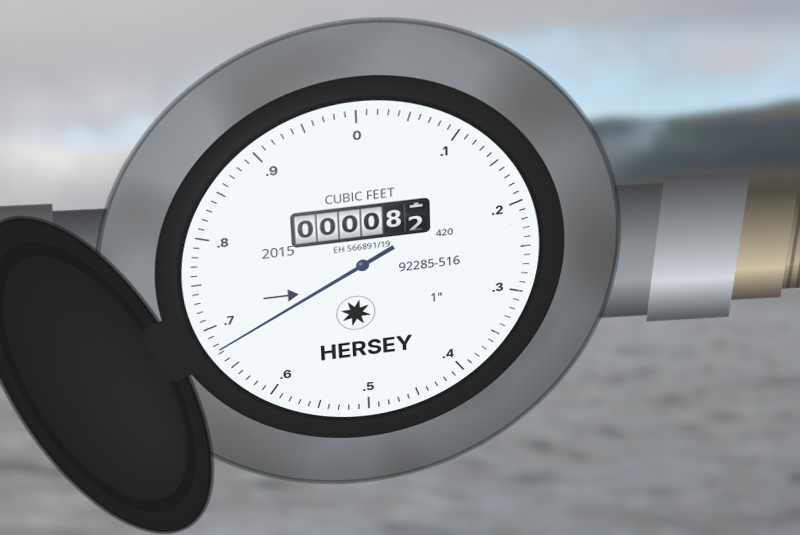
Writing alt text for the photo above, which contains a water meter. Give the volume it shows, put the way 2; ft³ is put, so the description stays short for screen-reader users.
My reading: 81.67; ft³
